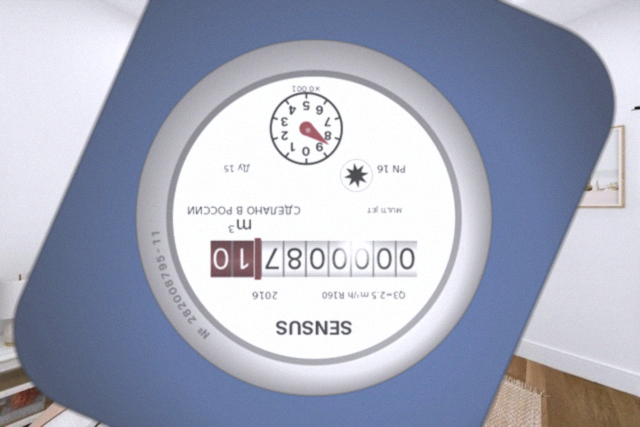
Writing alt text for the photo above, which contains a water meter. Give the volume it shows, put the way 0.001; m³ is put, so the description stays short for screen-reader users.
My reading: 87.108; m³
